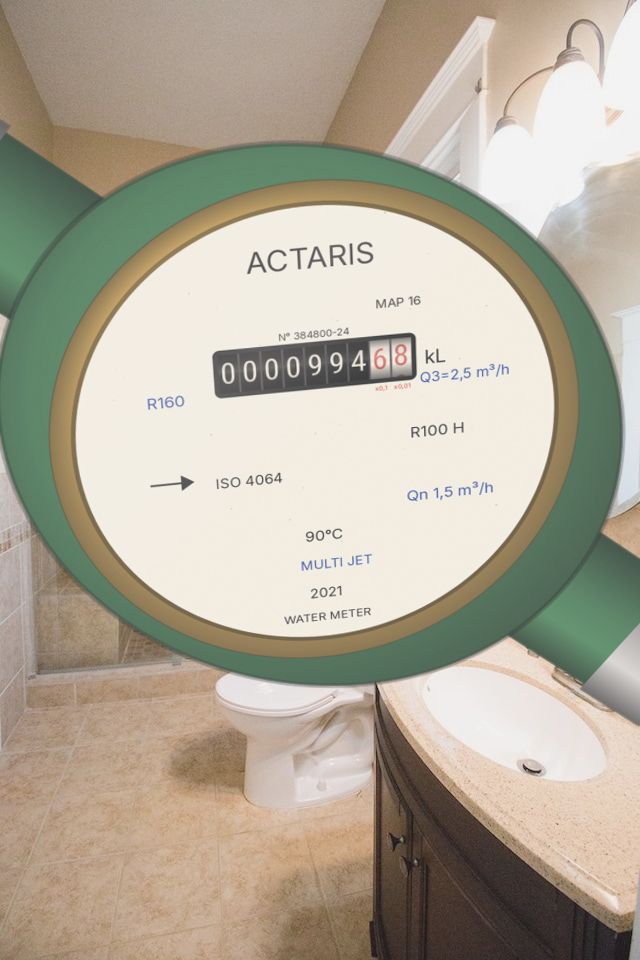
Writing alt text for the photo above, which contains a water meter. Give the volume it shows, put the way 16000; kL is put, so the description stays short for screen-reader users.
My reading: 994.68; kL
